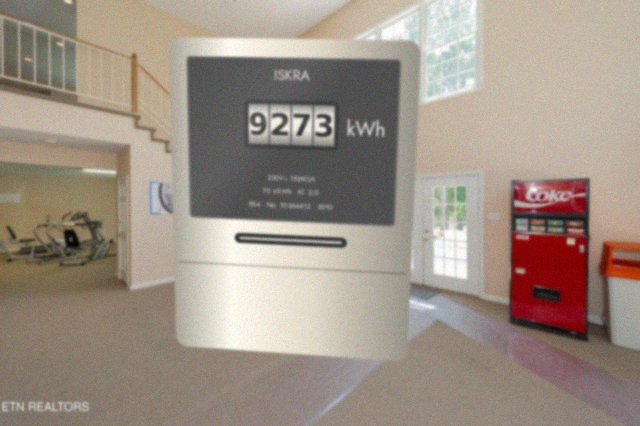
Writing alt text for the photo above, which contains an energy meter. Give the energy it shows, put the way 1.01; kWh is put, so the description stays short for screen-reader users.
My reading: 9273; kWh
